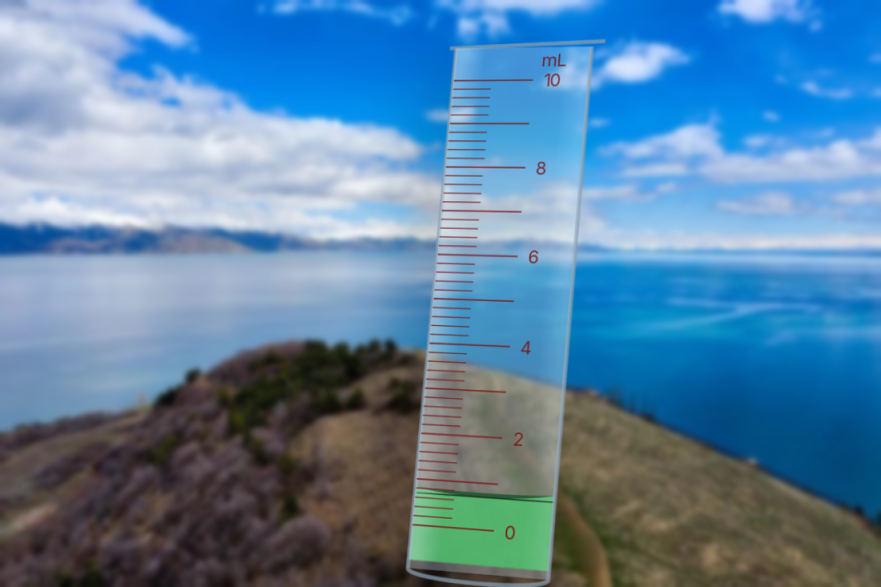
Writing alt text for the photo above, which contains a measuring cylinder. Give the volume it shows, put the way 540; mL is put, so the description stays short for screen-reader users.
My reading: 0.7; mL
